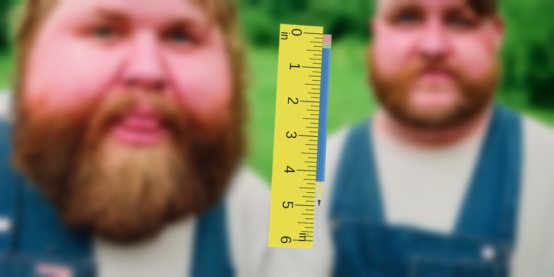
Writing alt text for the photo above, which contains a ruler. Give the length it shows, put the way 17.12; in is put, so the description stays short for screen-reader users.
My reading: 5; in
